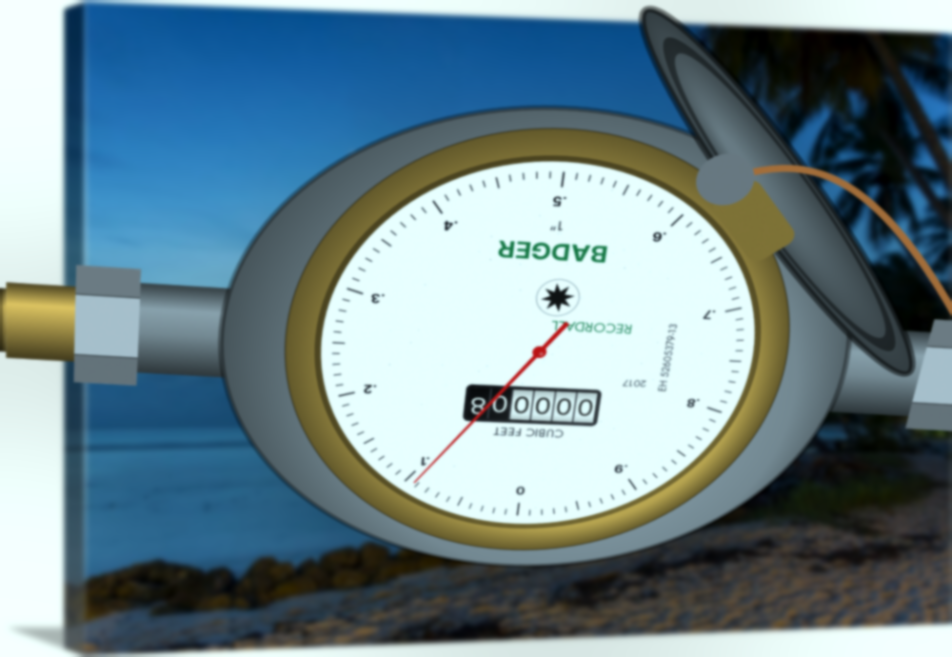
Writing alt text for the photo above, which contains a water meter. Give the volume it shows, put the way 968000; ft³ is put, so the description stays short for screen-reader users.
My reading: 8.09; ft³
